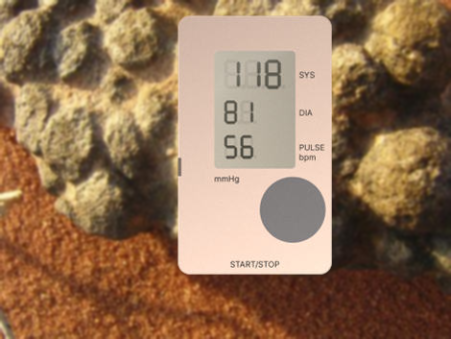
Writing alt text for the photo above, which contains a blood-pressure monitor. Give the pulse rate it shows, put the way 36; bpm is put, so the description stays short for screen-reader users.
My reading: 56; bpm
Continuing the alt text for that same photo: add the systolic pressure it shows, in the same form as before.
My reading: 118; mmHg
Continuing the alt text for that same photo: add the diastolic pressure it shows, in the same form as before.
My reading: 81; mmHg
